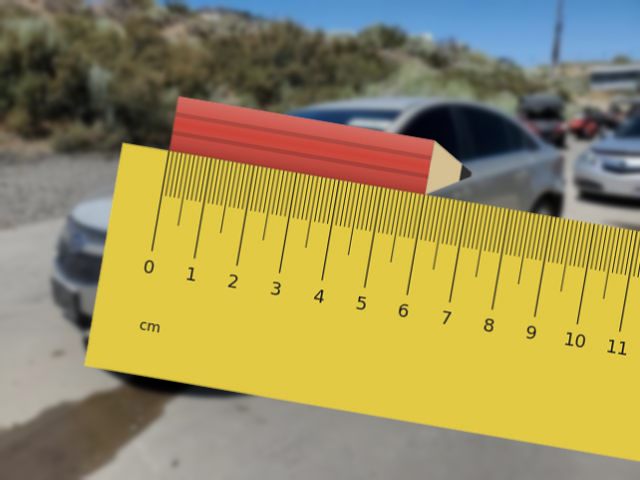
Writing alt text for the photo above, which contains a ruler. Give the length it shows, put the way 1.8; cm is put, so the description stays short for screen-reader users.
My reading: 7; cm
